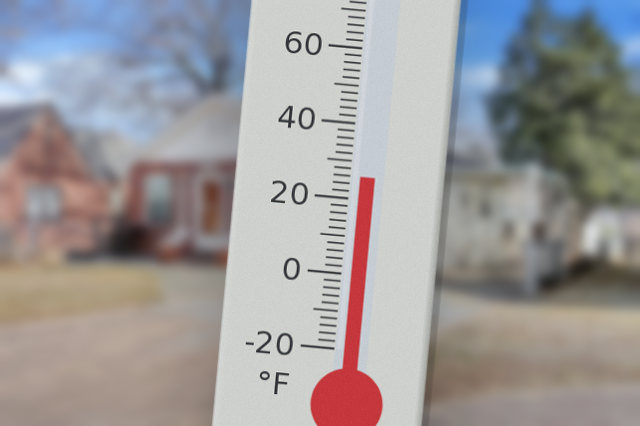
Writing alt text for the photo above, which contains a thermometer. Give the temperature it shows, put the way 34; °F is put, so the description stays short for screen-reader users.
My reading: 26; °F
